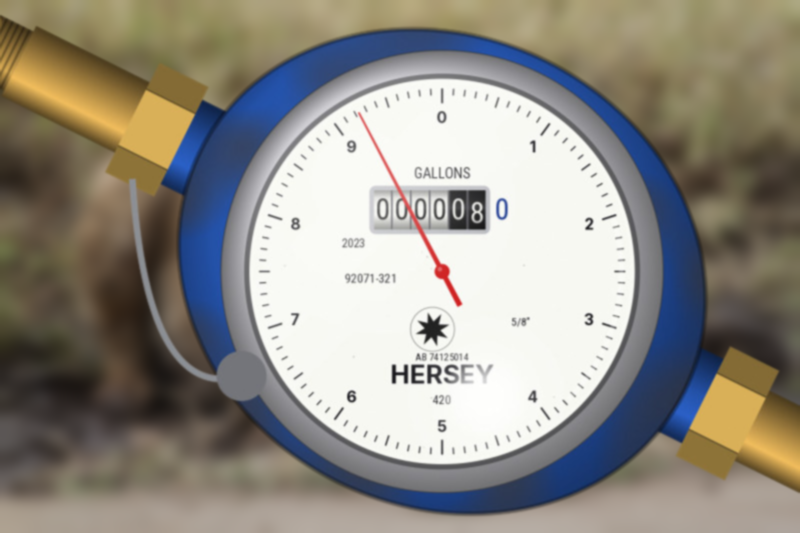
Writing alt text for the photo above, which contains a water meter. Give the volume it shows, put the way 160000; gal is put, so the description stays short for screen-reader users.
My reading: 79.2; gal
